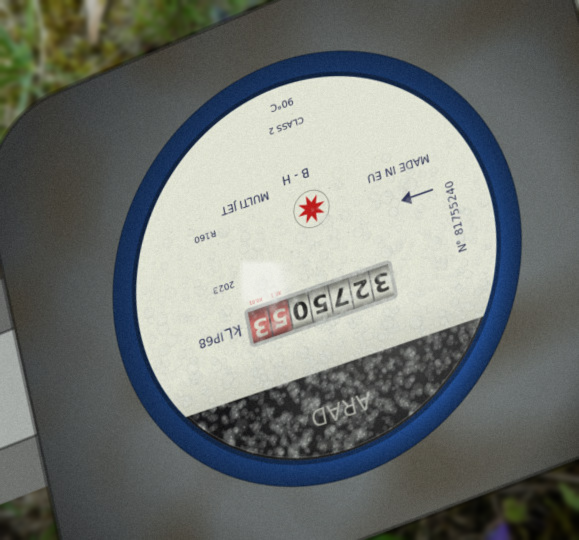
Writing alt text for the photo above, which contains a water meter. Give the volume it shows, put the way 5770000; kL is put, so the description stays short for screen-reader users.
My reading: 32750.53; kL
